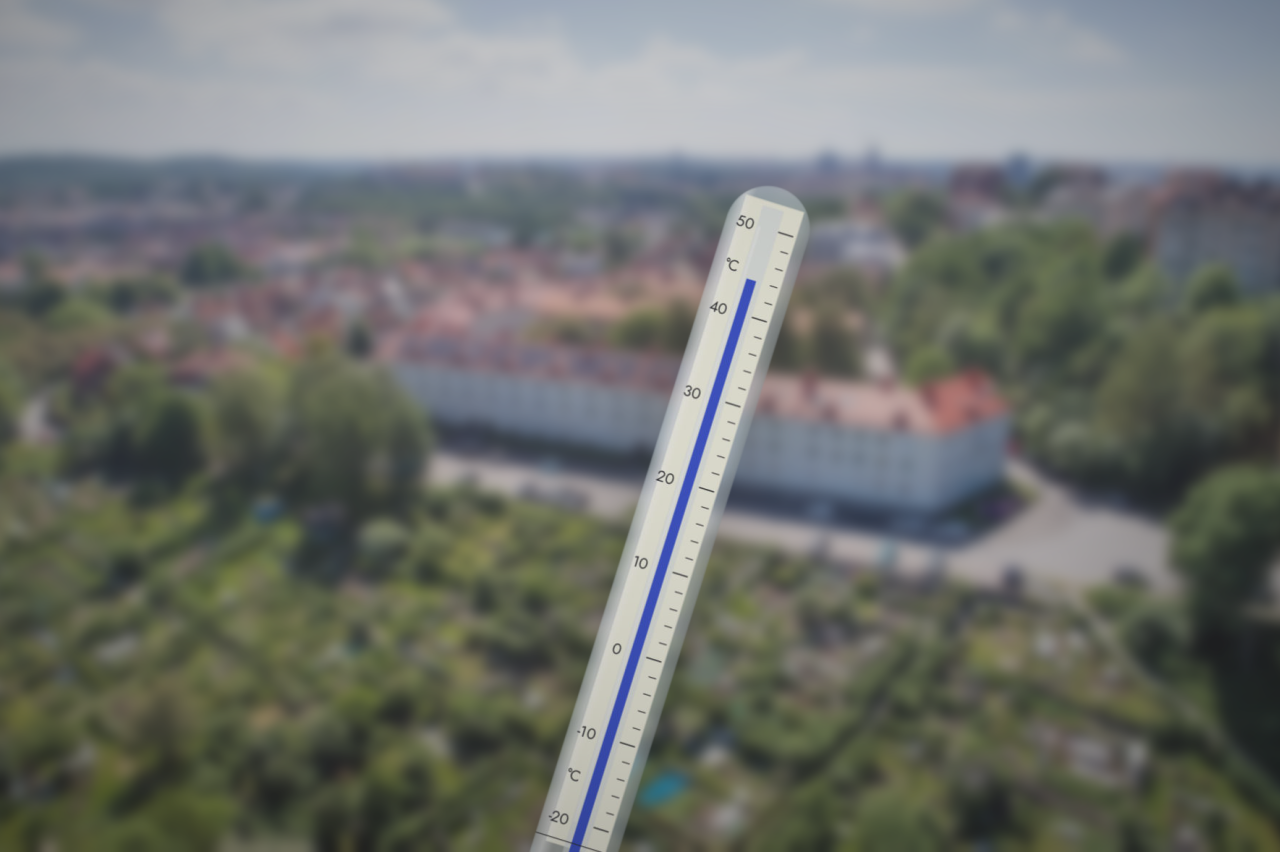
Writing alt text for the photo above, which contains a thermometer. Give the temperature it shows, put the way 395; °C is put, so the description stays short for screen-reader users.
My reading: 44; °C
